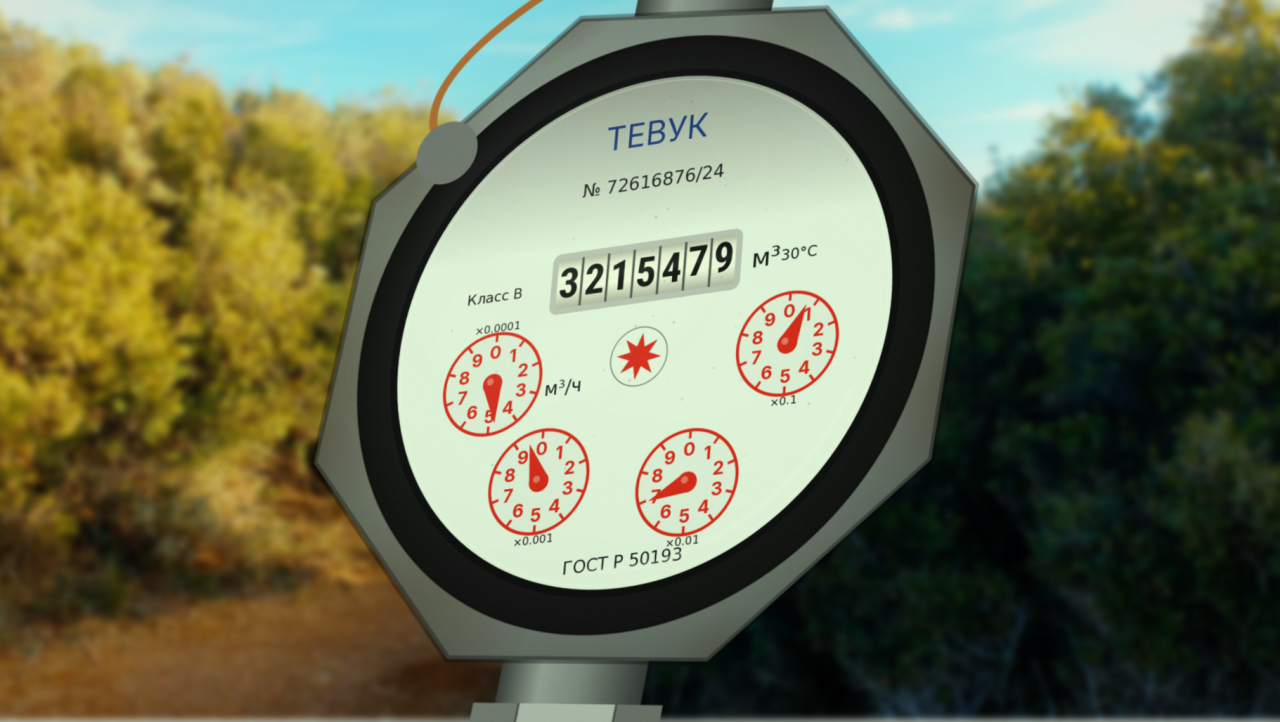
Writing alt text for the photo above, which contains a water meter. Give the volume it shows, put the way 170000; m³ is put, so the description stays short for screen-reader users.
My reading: 3215479.0694; m³
